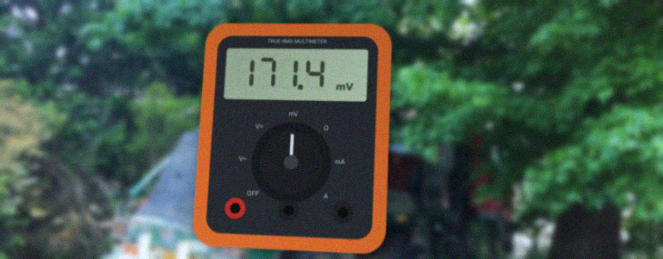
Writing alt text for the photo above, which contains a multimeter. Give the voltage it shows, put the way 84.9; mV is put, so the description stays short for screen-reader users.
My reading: 171.4; mV
